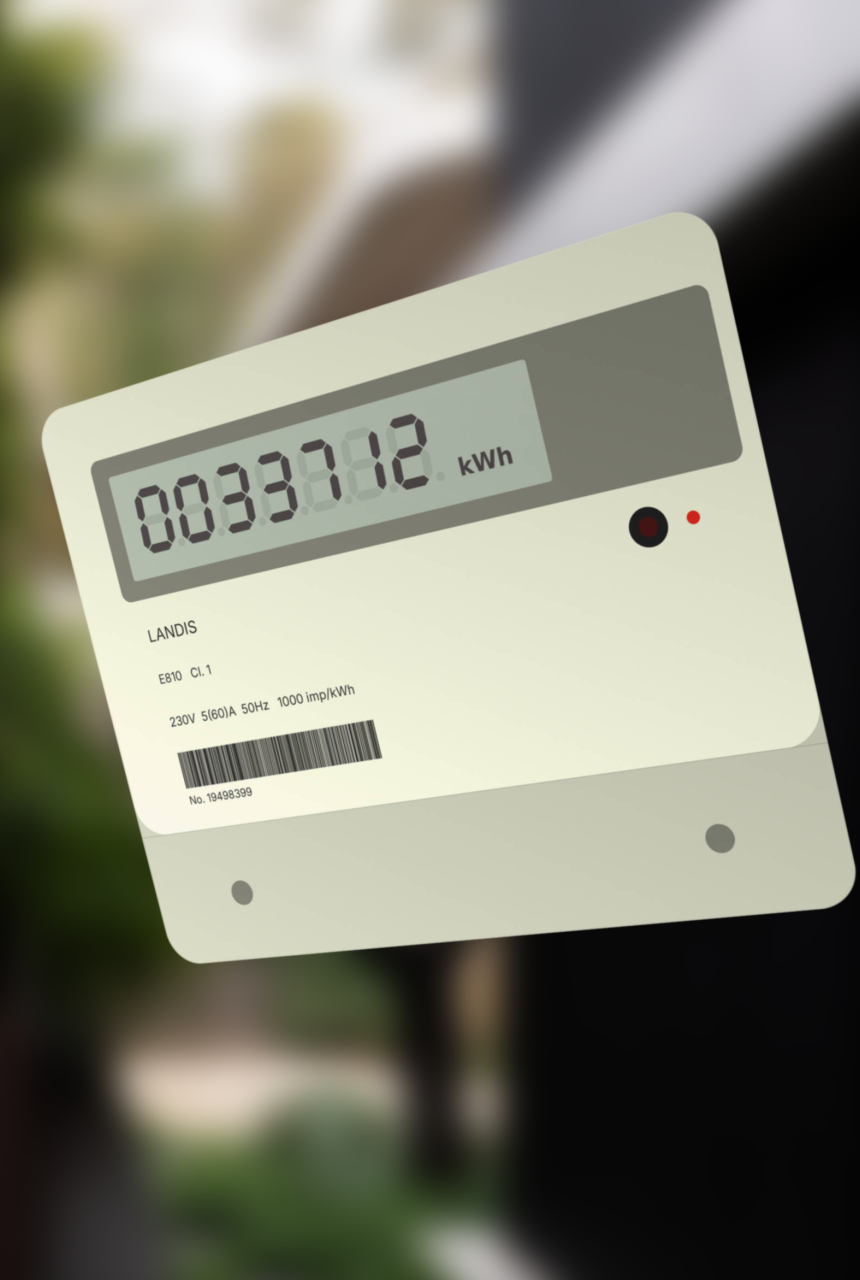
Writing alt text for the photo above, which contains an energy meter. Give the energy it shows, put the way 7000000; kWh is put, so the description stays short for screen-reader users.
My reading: 33712; kWh
